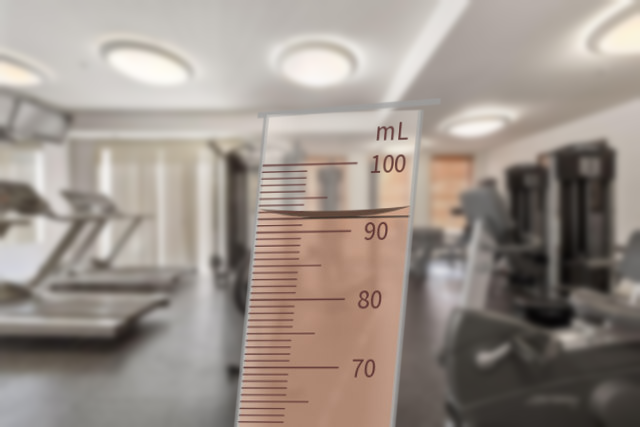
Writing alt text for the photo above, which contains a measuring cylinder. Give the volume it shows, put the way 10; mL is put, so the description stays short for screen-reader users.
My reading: 92; mL
